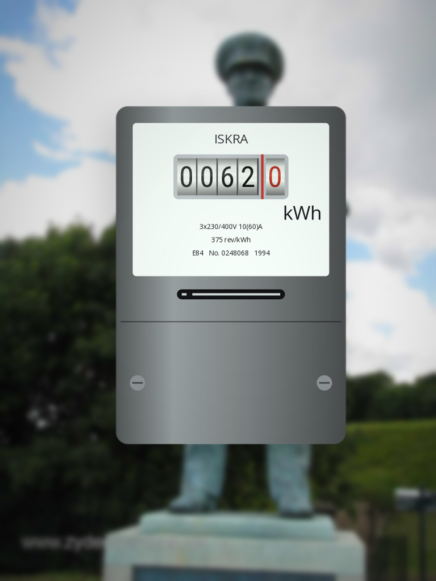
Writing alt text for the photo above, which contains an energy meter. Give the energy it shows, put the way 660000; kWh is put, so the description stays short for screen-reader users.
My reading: 62.0; kWh
